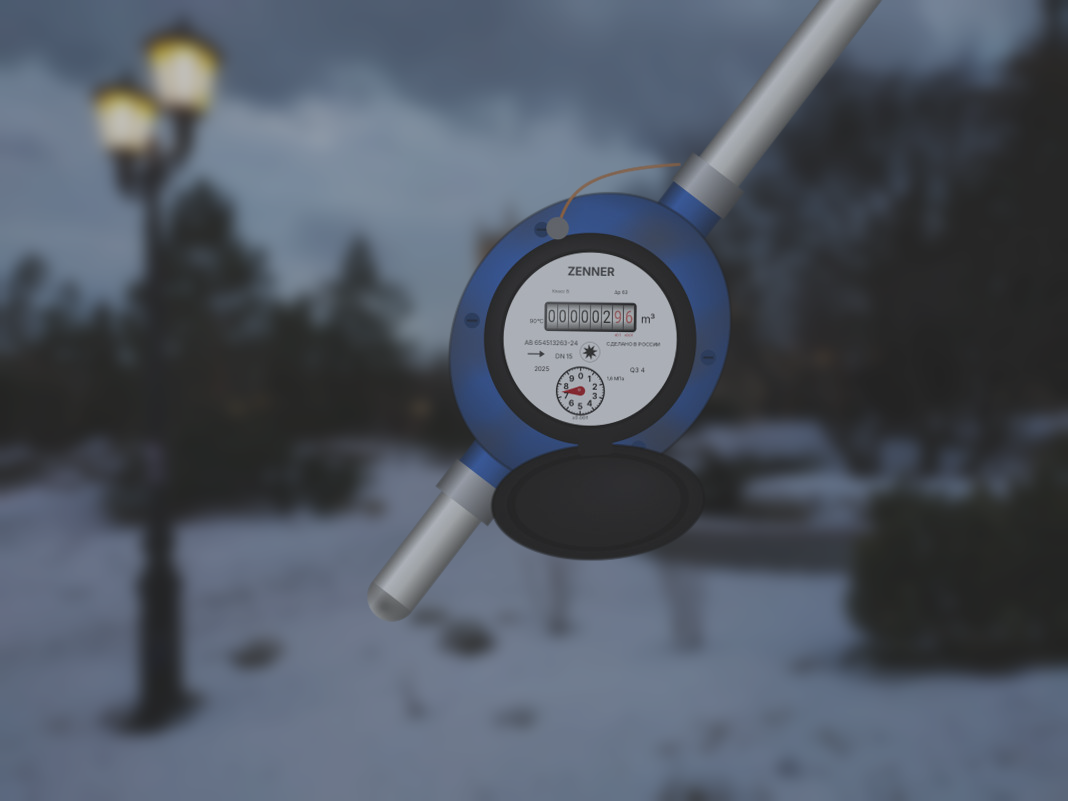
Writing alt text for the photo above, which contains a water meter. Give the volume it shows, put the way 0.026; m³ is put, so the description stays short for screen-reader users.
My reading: 2.967; m³
